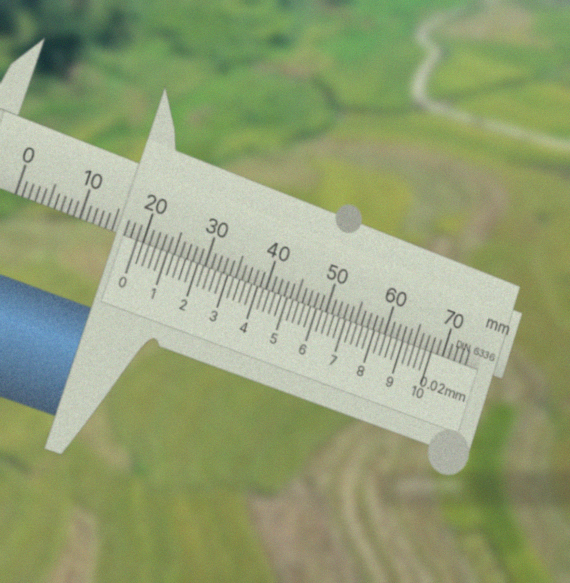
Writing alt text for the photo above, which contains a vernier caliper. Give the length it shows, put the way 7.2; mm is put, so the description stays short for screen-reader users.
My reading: 19.0; mm
